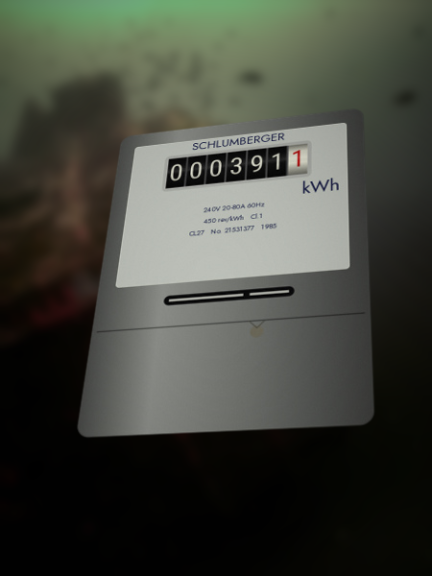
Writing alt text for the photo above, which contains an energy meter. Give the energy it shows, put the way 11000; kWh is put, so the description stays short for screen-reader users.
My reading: 391.1; kWh
